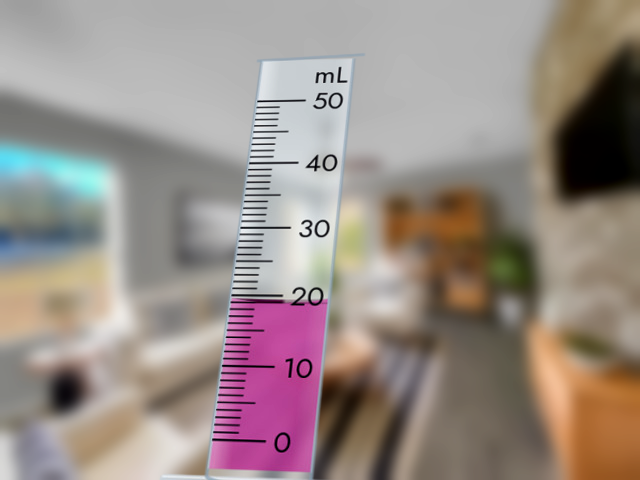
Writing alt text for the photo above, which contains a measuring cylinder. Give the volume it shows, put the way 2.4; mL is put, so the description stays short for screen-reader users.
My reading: 19; mL
